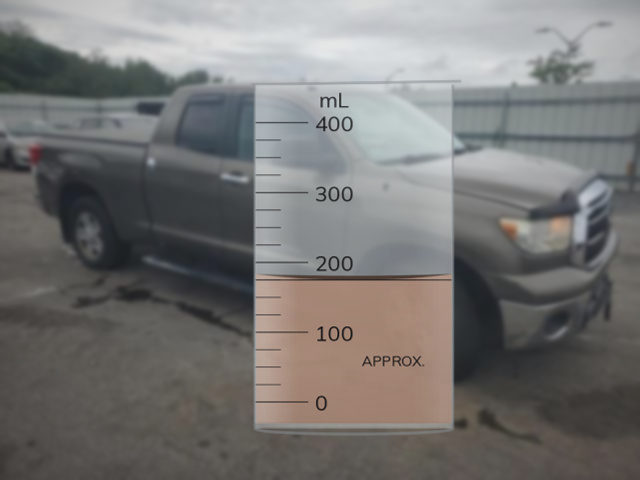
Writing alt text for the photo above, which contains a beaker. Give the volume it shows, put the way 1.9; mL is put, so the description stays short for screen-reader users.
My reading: 175; mL
